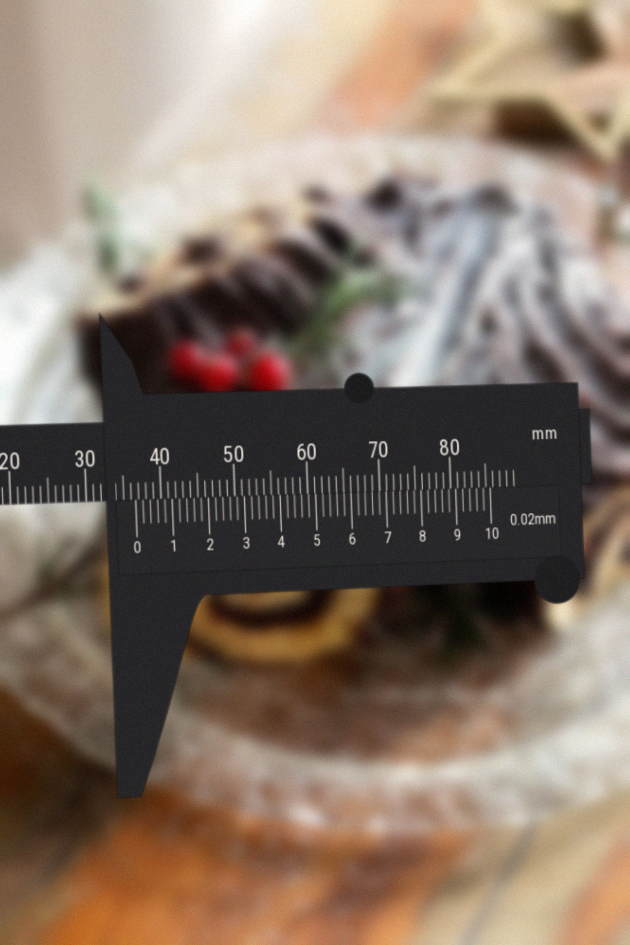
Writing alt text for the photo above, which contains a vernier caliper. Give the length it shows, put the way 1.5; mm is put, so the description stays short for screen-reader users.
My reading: 36.6; mm
